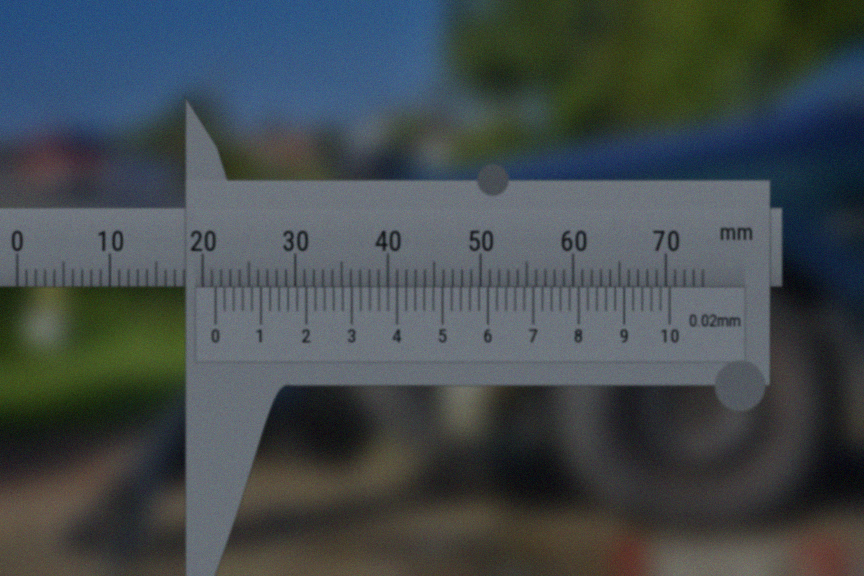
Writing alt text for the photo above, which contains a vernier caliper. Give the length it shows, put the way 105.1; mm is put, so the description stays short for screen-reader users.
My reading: 21.4; mm
